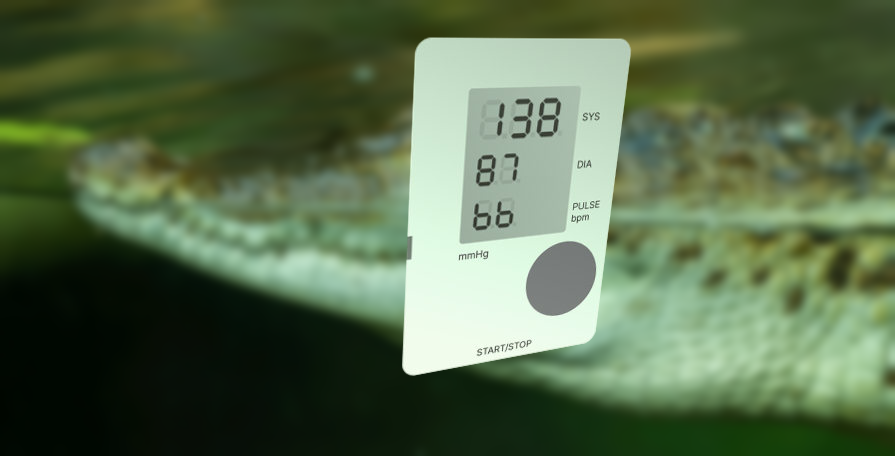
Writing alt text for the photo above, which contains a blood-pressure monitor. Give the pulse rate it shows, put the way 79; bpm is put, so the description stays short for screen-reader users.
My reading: 66; bpm
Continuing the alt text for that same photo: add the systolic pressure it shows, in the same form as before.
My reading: 138; mmHg
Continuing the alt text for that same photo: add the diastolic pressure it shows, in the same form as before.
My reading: 87; mmHg
